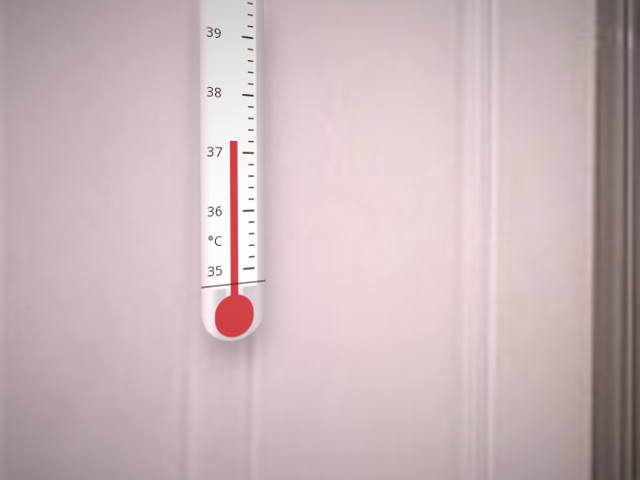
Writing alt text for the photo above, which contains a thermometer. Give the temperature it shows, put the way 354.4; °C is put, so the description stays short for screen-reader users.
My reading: 37.2; °C
